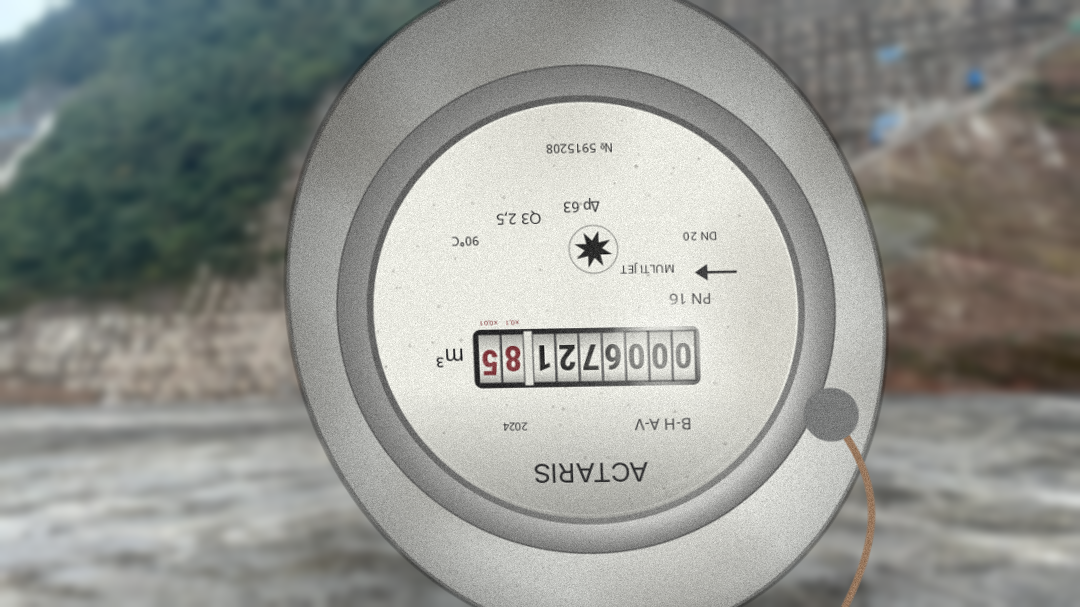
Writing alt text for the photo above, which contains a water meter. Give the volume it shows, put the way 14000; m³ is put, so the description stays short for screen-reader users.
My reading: 6721.85; m³
